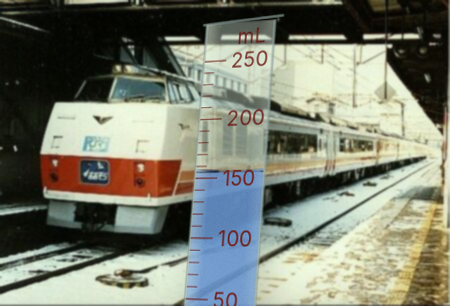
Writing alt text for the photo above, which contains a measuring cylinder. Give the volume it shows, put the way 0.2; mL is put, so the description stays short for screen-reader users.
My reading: 155; mL
